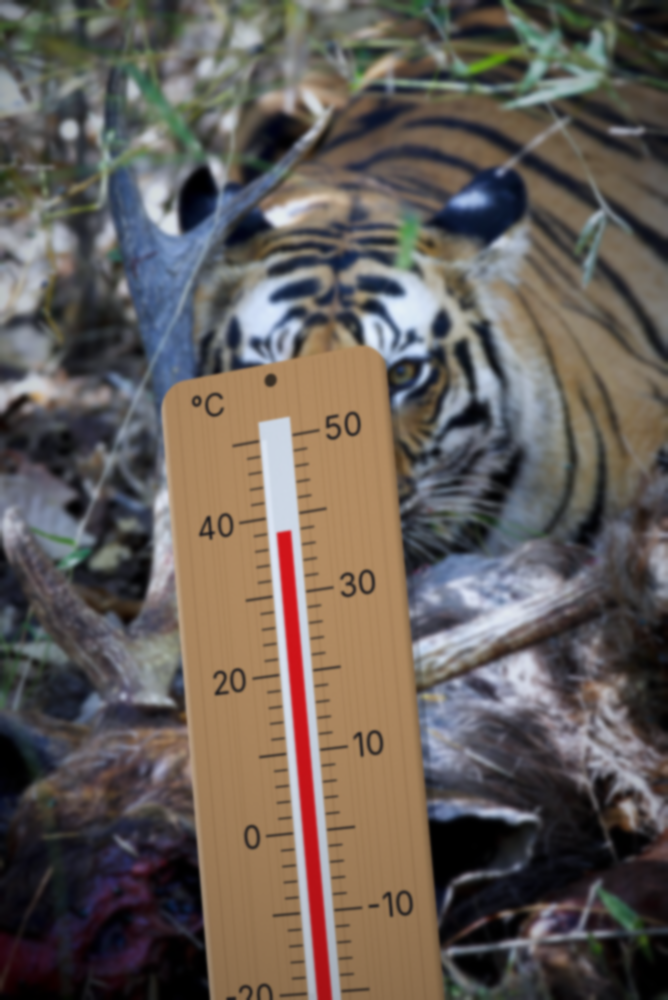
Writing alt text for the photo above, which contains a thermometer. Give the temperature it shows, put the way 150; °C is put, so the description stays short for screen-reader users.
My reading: 38; °C
